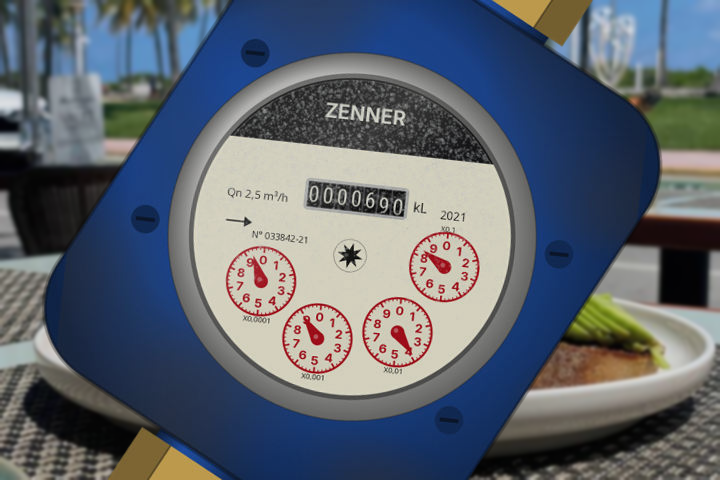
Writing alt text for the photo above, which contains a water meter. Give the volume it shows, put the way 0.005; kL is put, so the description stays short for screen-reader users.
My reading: 689.8389; kL
